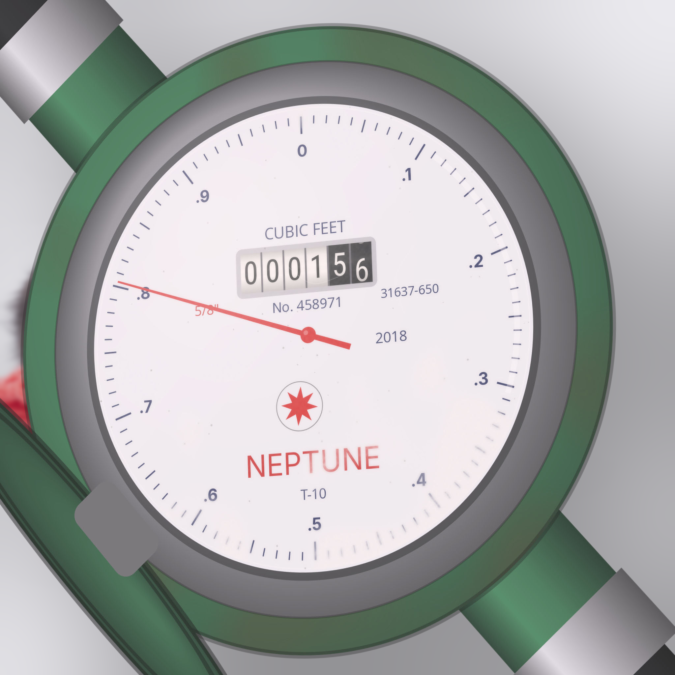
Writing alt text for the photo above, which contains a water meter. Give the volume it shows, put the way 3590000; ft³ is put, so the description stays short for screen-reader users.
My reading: 155.80; ft³
